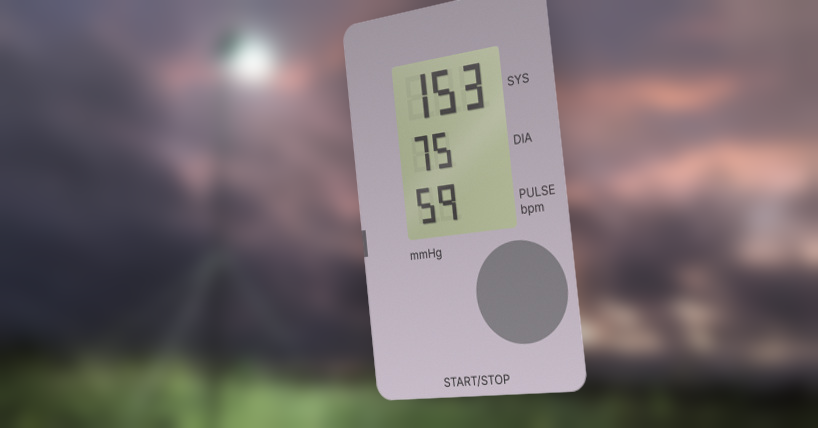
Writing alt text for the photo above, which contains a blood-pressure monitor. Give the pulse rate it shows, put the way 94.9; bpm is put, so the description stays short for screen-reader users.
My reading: 59; bpm
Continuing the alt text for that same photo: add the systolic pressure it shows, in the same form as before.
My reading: 153; mmHg
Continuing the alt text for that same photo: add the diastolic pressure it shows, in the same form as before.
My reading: 75; mmHg
